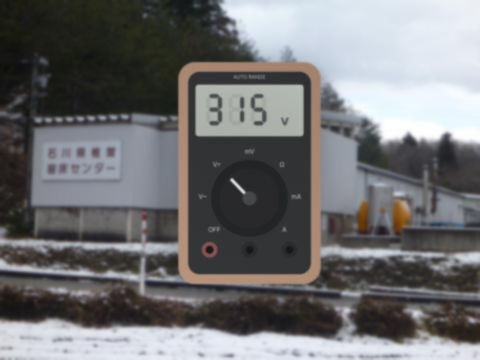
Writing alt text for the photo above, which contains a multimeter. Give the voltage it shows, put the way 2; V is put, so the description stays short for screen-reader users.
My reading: 315; V
